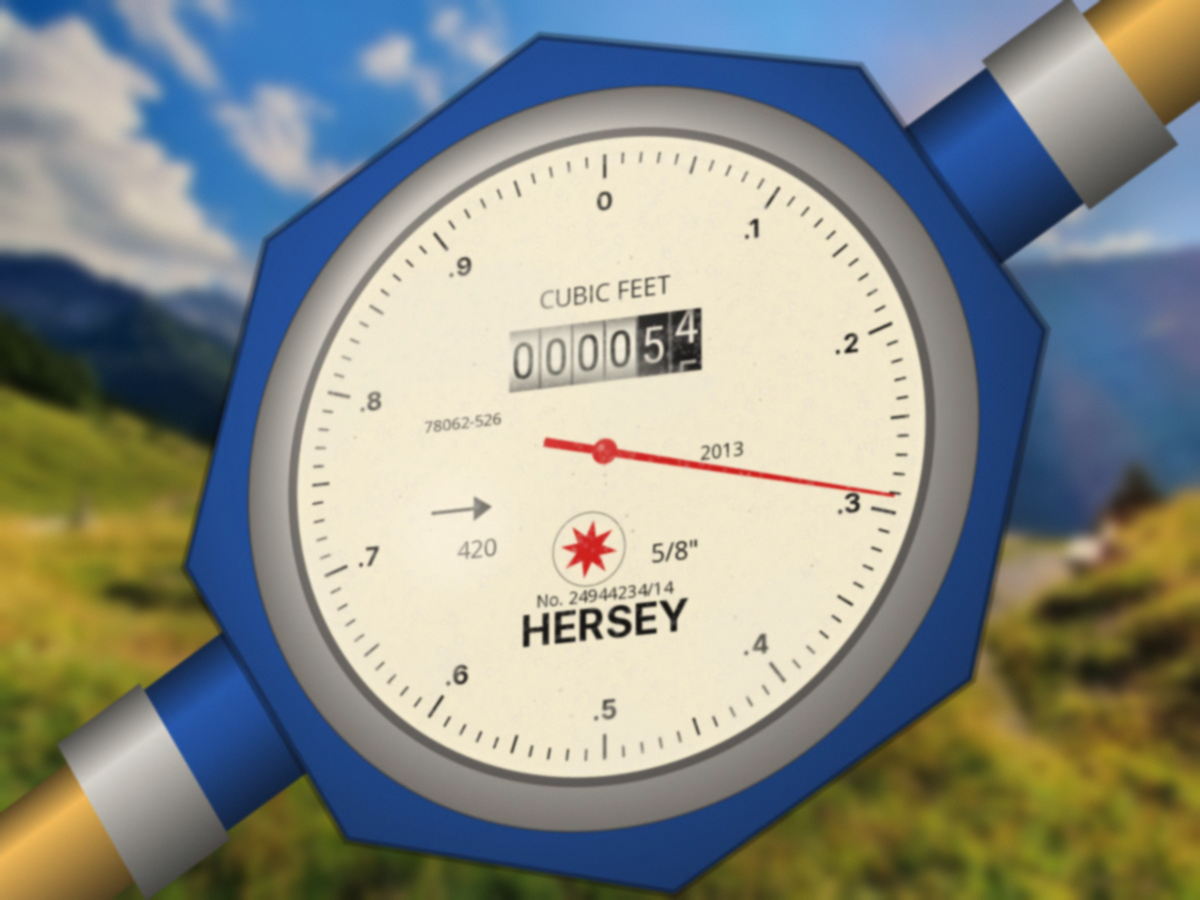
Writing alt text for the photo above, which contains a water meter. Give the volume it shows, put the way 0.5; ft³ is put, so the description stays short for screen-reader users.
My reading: 54.29; ft³
